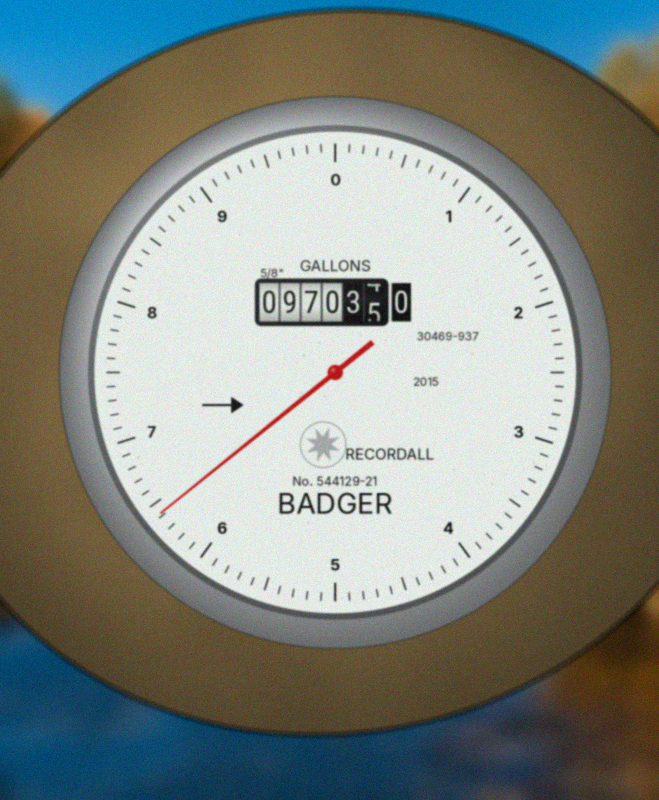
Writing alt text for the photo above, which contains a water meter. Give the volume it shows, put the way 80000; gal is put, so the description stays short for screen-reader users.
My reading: 970346.4; gal
